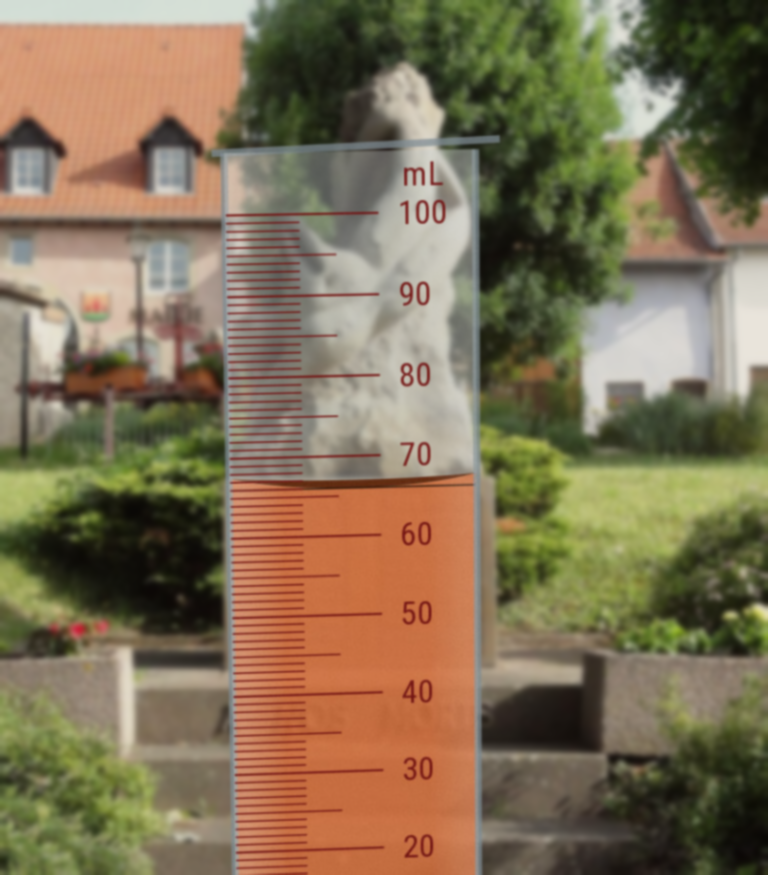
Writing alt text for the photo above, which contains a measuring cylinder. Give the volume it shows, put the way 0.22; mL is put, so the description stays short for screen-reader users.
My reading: 66; mL
